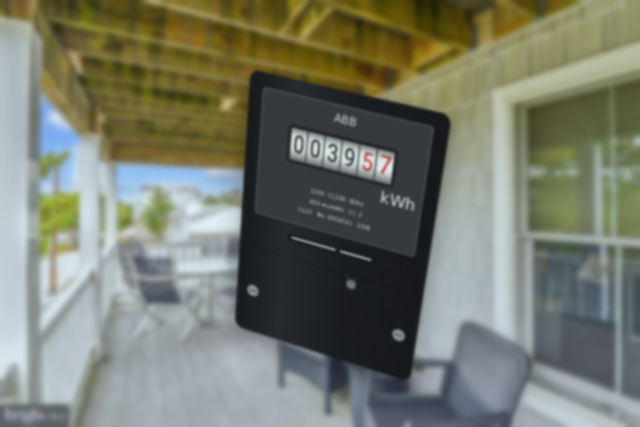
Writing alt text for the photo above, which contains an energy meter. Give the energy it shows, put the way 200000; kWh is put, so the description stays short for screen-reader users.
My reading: 39.57; kWh
